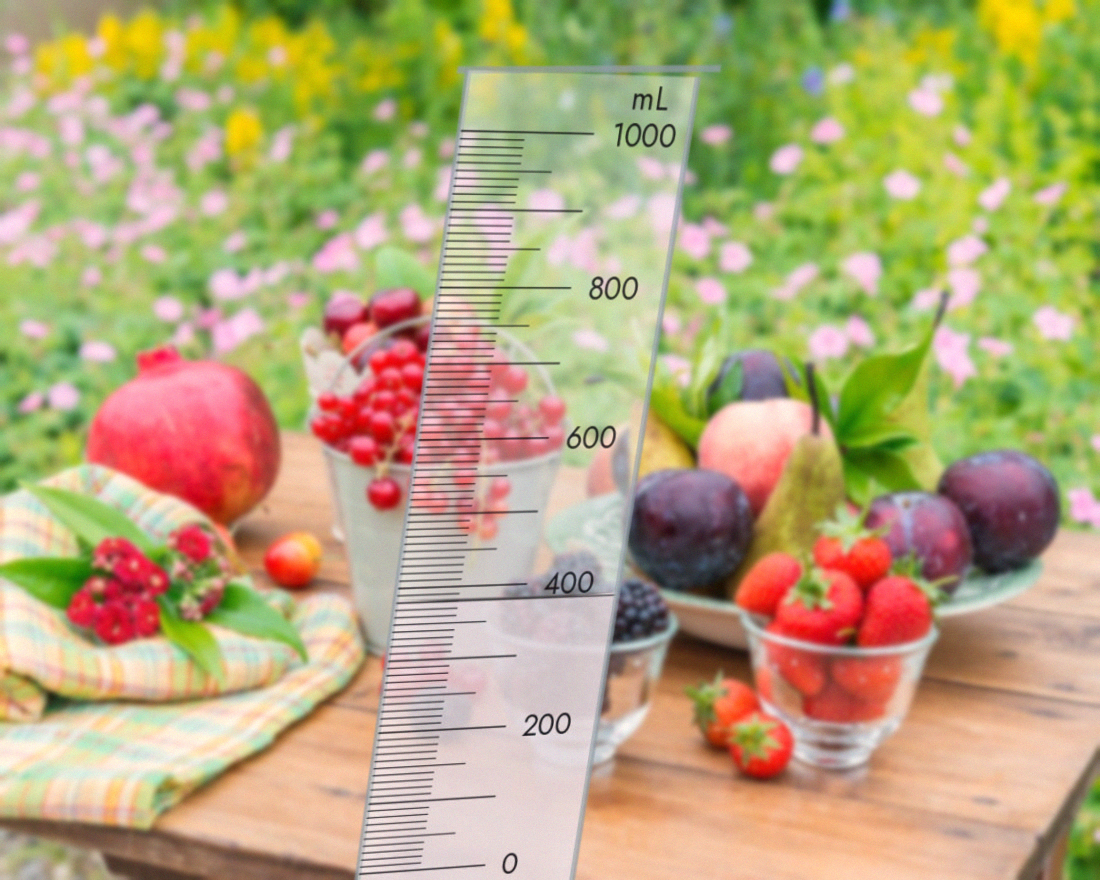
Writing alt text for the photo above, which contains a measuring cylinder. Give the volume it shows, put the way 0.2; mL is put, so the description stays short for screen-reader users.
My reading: 380; mL
